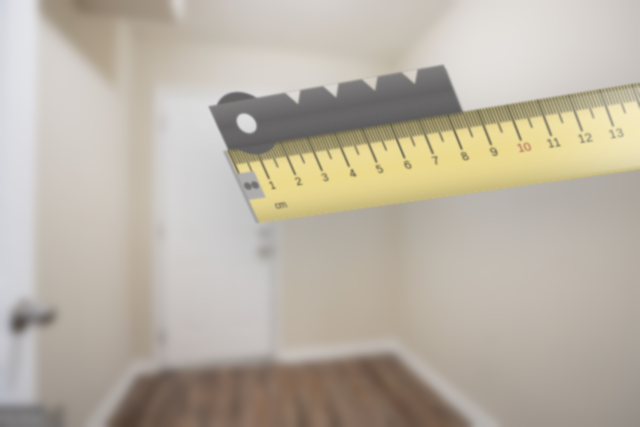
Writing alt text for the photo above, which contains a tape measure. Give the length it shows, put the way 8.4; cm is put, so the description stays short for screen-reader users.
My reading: 8.5; cm
